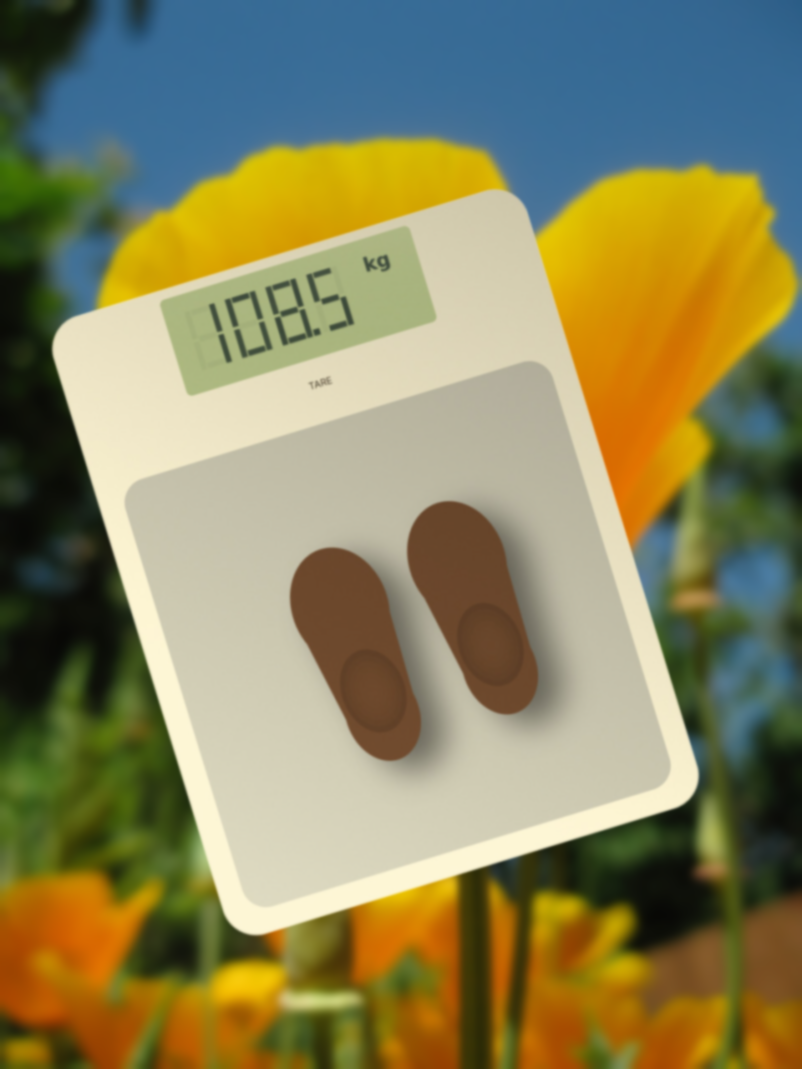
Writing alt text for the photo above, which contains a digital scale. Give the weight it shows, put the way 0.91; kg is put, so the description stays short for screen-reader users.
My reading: 108.5; kg
